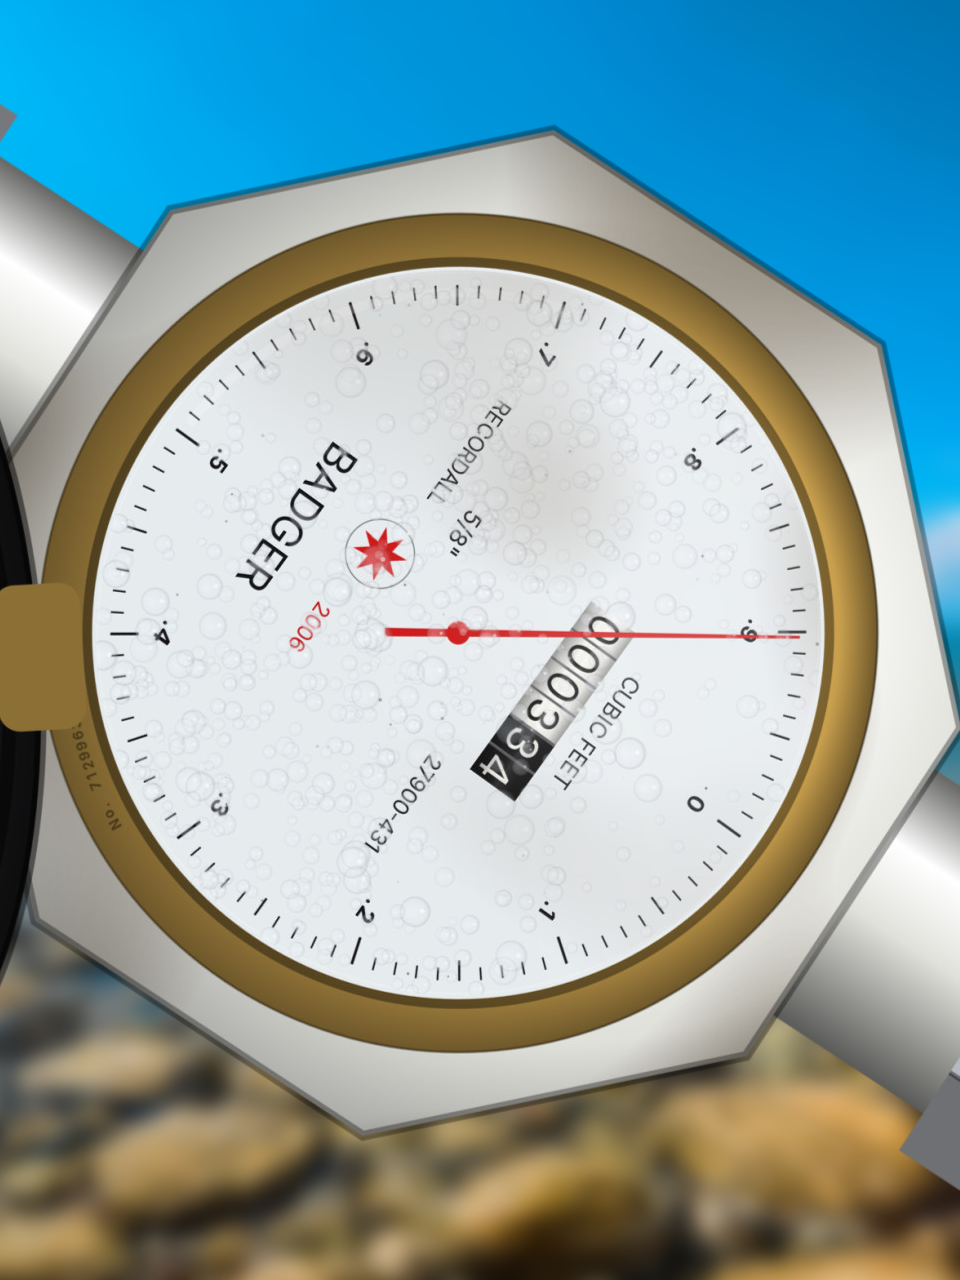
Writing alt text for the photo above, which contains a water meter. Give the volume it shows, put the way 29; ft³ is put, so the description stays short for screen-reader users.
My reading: 333.90; ft³
